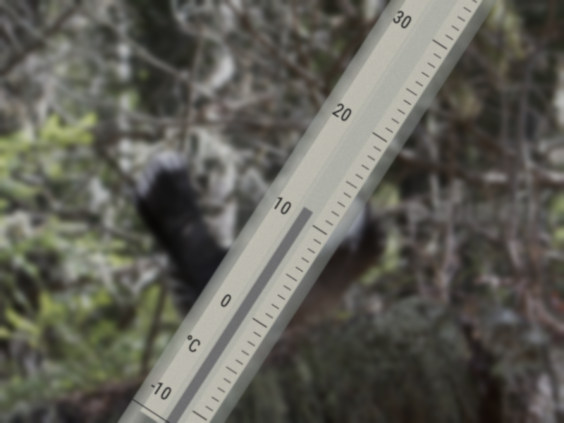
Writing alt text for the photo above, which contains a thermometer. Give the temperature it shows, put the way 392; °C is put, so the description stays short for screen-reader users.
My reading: 11; °C
